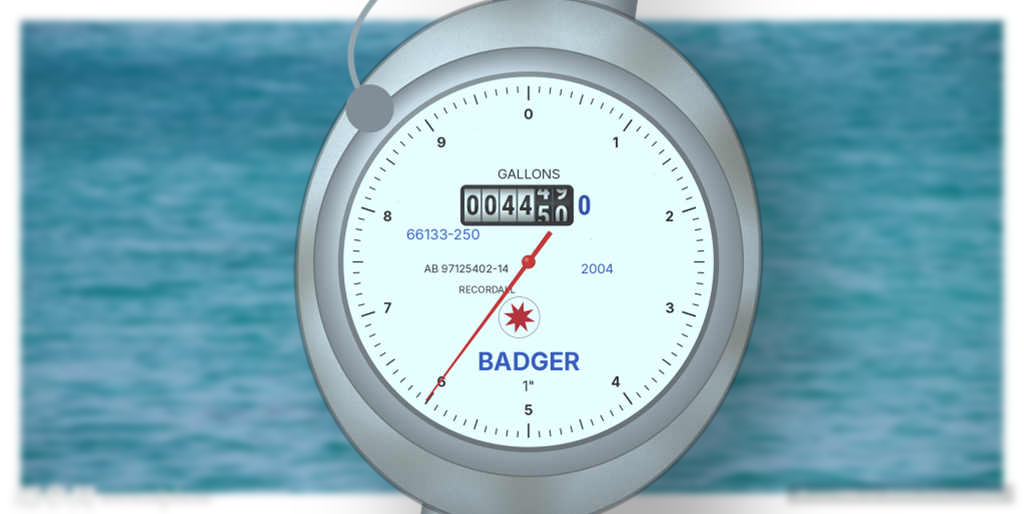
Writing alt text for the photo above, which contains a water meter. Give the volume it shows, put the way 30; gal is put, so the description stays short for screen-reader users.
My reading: 44496.0; gal
